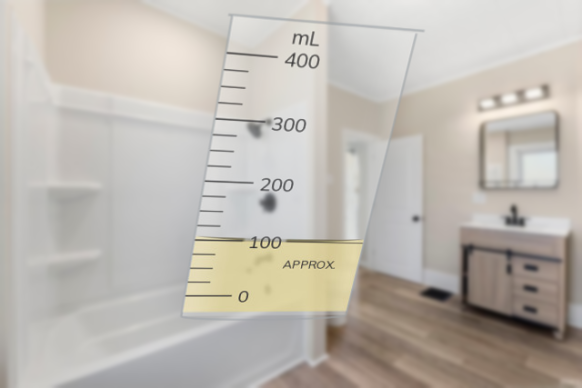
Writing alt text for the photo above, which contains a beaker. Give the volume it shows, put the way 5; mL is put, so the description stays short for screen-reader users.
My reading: 100; mL
